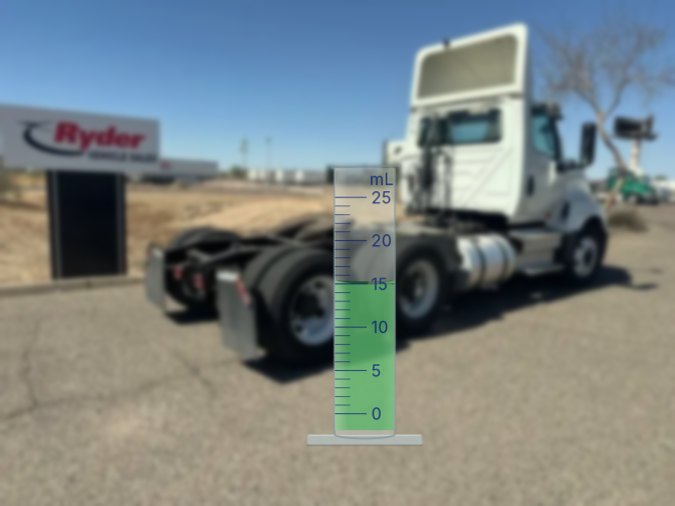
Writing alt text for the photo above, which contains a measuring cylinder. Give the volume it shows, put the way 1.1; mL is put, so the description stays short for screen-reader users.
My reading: 15; mL
